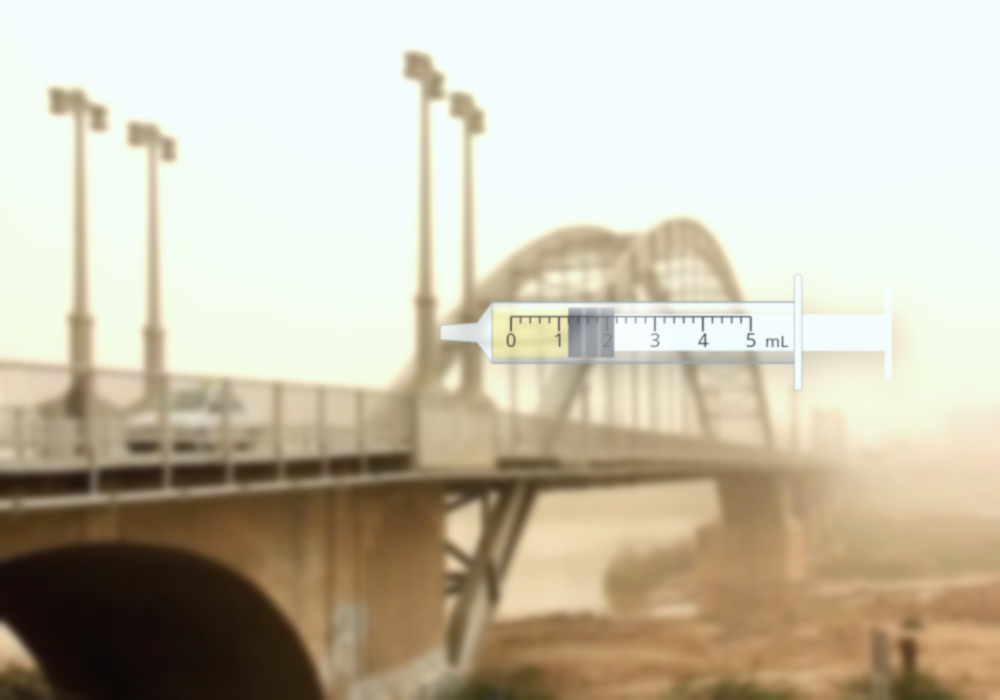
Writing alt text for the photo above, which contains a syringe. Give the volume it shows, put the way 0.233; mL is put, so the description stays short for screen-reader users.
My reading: 1.2; mL
